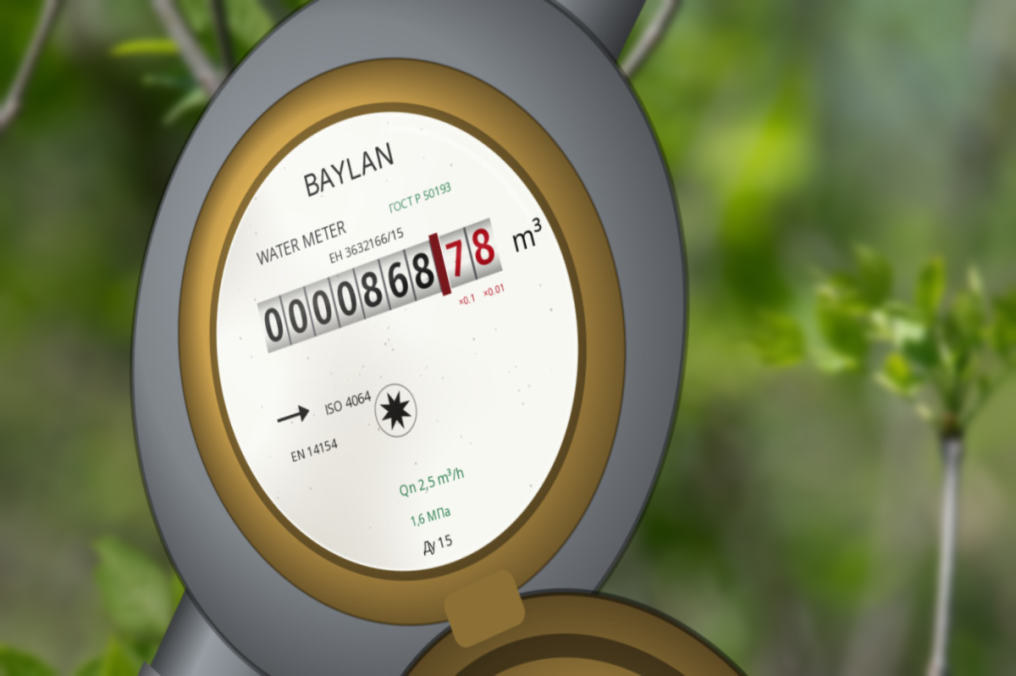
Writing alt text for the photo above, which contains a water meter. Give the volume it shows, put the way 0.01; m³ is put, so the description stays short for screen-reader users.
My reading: 868.78; m³
